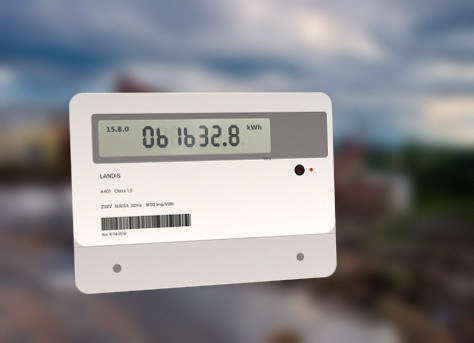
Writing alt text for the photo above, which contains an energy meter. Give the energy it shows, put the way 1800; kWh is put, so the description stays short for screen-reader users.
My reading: 61632.8; kWh
